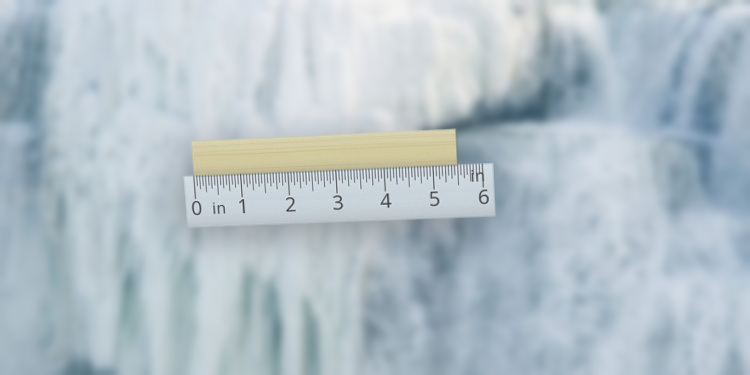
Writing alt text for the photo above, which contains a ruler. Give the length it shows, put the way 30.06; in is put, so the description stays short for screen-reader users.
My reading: 5.5; in
